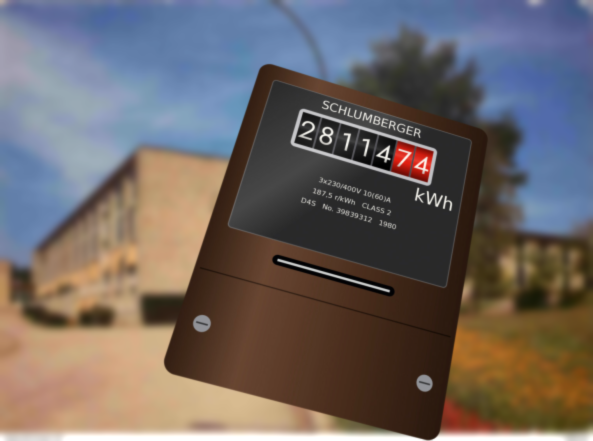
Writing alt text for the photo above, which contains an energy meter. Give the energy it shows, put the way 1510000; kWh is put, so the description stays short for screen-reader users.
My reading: 28114.74; kWh
